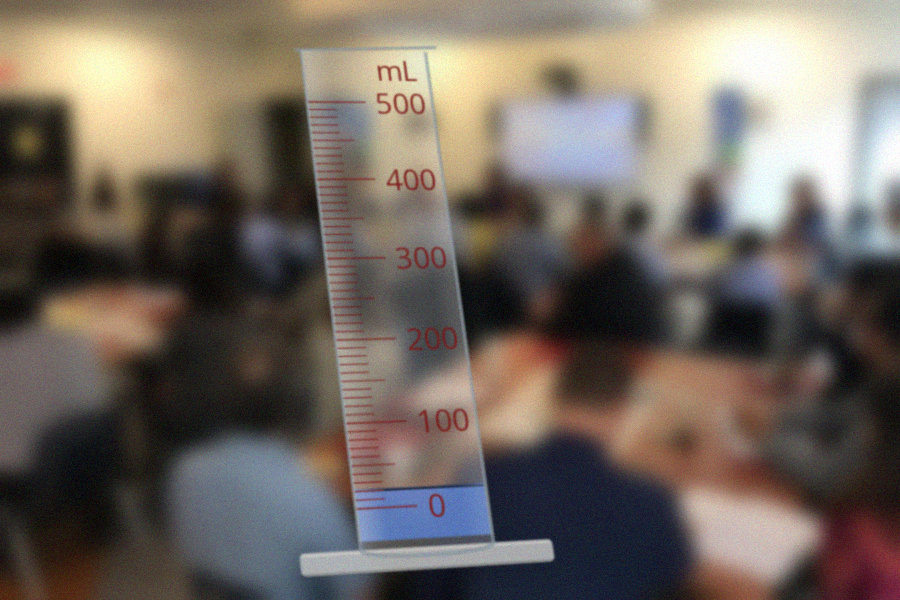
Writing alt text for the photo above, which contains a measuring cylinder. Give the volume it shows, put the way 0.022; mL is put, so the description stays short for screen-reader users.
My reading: 20; mL
